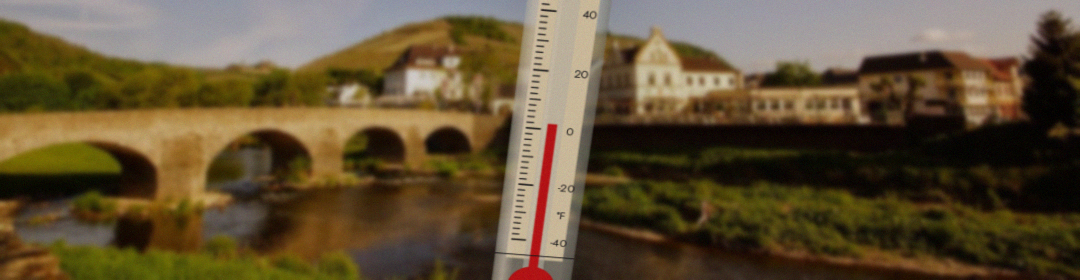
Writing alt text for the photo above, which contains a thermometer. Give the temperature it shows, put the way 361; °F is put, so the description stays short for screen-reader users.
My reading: 2; °F
